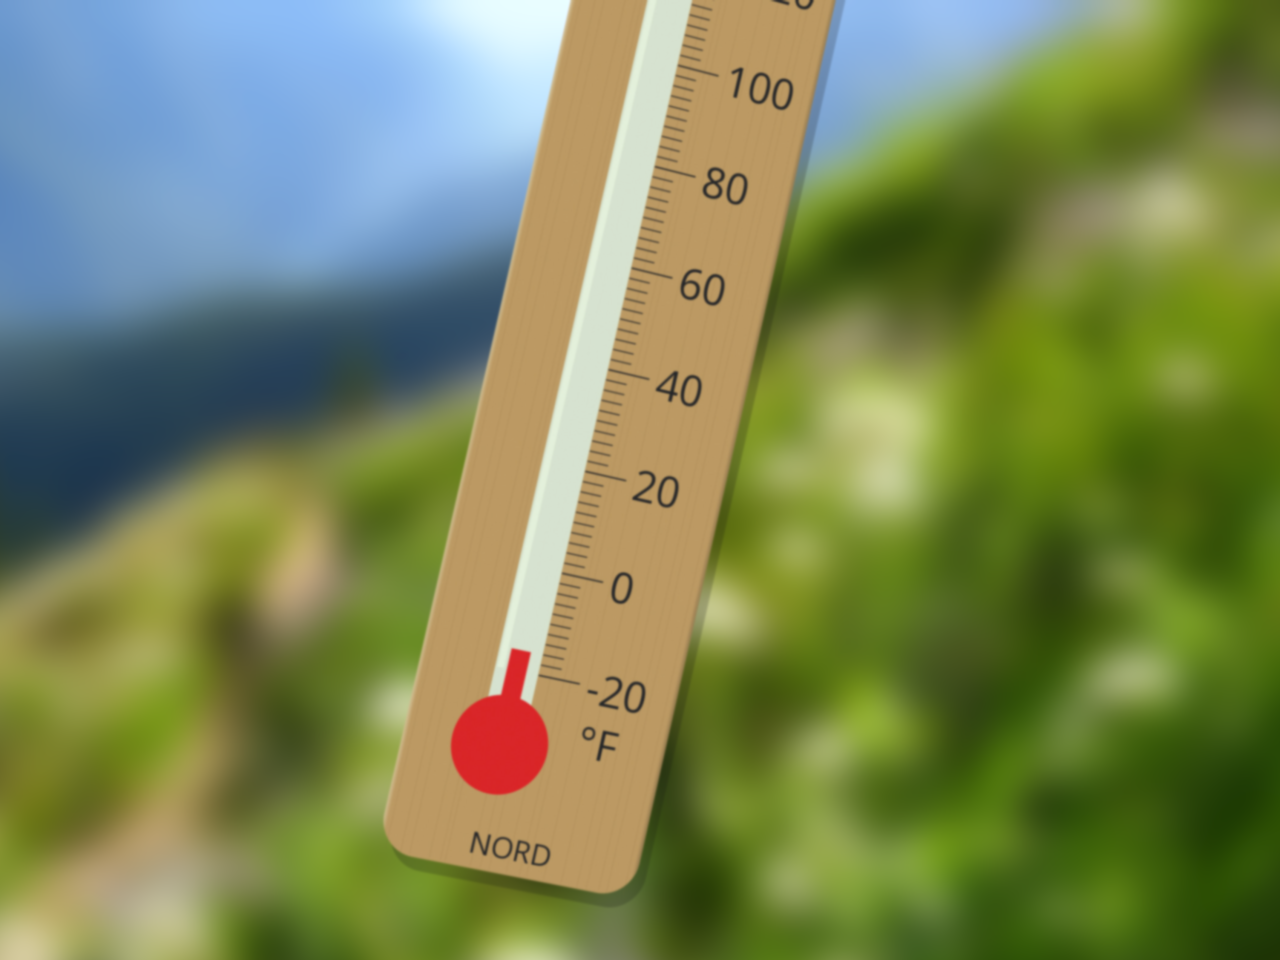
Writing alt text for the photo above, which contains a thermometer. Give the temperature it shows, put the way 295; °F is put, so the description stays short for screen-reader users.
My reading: -16; °F
